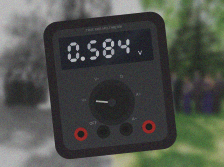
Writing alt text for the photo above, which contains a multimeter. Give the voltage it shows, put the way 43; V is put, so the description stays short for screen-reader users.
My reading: 0.584; V
